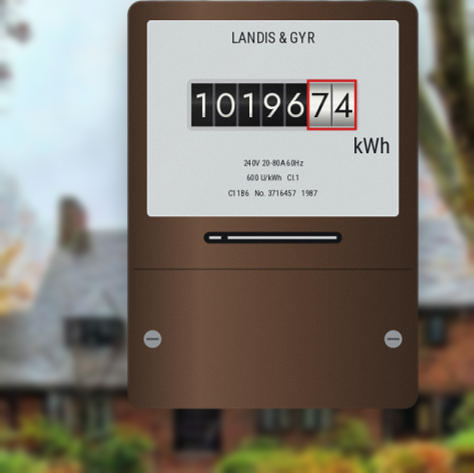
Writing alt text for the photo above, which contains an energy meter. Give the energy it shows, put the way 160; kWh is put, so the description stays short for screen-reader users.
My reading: 10196.74; kWh
